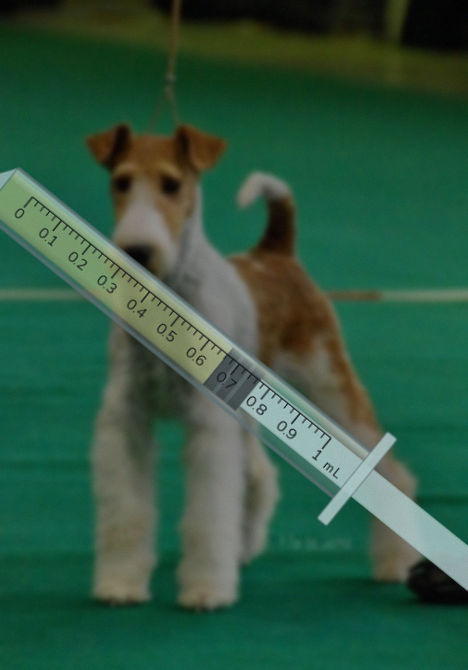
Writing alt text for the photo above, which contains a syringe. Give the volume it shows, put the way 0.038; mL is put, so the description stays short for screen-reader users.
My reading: 0.66; mL
